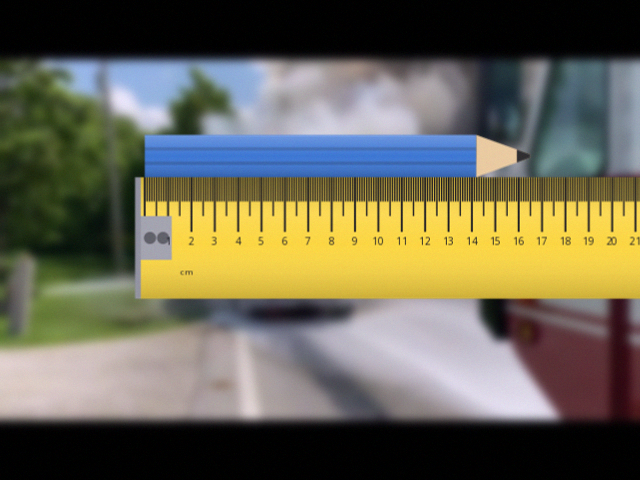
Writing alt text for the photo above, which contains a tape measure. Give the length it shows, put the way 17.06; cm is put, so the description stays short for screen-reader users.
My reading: 16.5; cm
